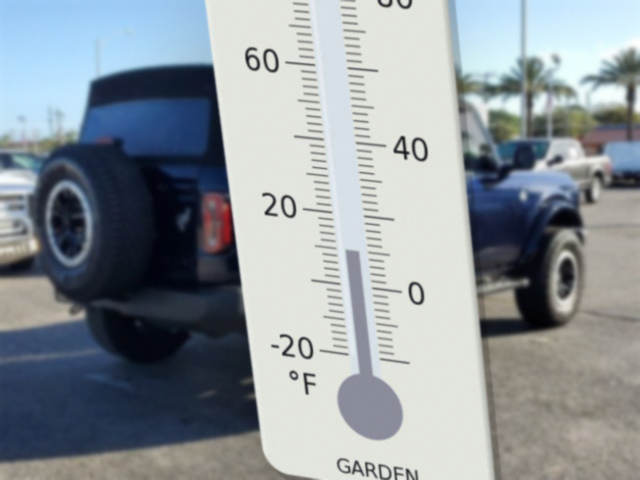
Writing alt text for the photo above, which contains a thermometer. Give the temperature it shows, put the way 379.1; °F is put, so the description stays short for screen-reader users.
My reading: 10; °F
